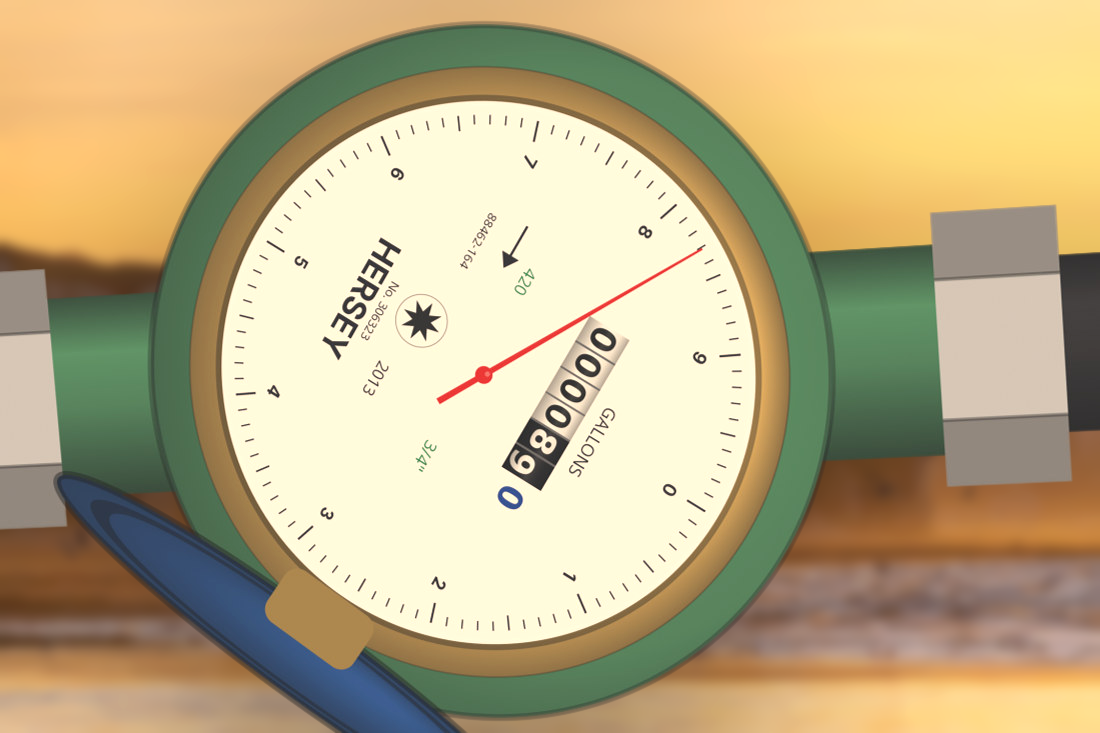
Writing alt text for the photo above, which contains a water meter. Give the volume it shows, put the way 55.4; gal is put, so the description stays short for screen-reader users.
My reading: 888.3; gal
